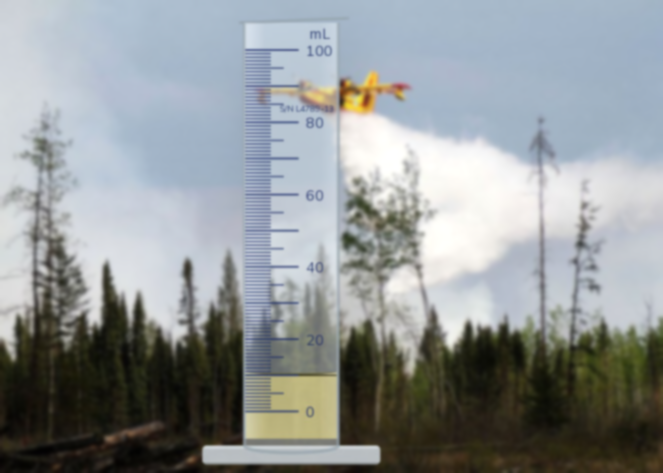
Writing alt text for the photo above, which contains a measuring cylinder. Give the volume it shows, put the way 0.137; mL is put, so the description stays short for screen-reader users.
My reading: 10; mL
